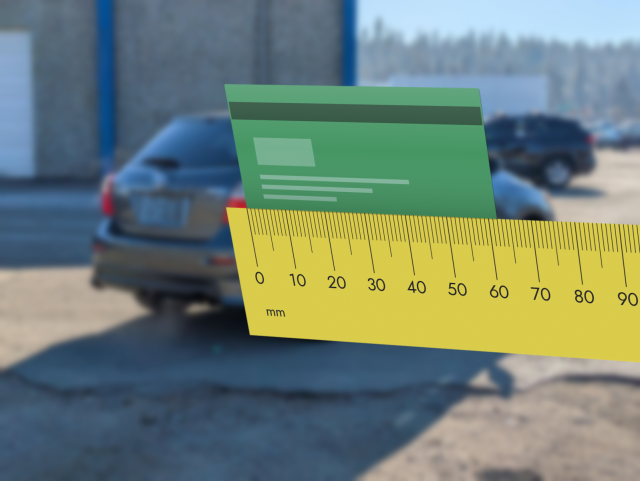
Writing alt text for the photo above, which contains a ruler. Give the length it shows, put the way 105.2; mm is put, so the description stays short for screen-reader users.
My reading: 62; mm
